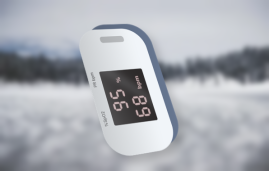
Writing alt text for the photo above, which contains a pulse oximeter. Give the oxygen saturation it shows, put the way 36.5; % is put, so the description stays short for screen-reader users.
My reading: 95; %
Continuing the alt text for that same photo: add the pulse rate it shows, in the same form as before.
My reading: 68; bpm
